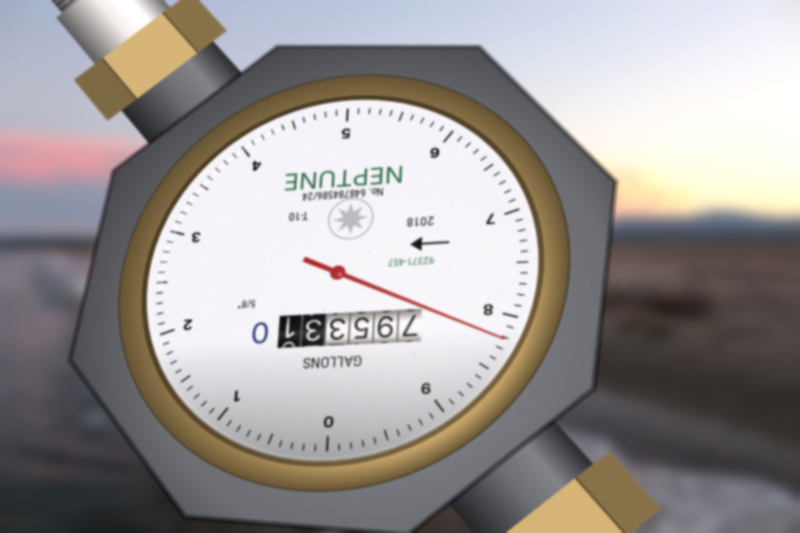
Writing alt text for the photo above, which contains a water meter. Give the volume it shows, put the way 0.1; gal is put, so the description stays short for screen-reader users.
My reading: 7953308.2; gal
